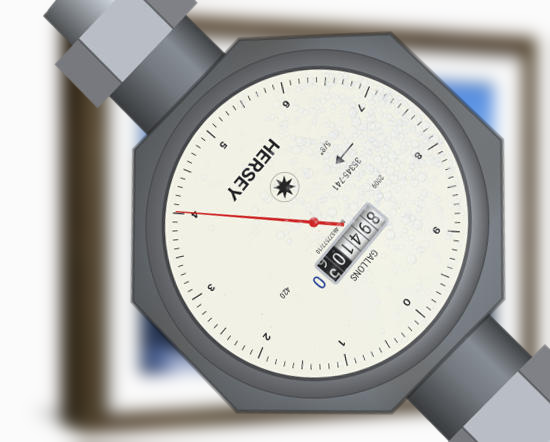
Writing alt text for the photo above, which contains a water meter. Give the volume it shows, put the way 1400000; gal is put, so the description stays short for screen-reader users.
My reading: 8941054.0; gal
